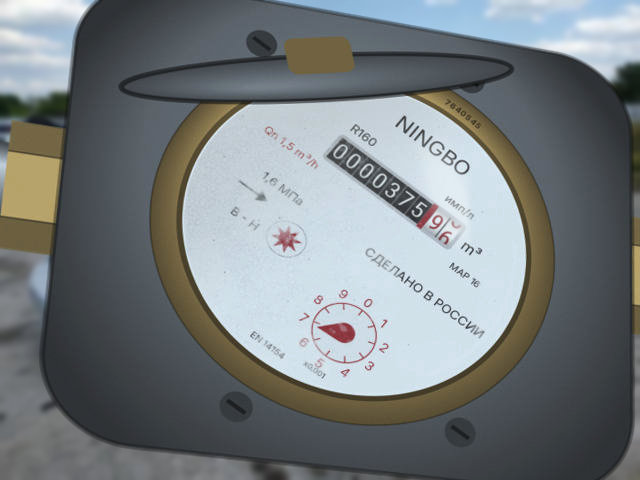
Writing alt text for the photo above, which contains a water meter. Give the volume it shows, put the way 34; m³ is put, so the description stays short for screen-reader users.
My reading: 375.956; m³
